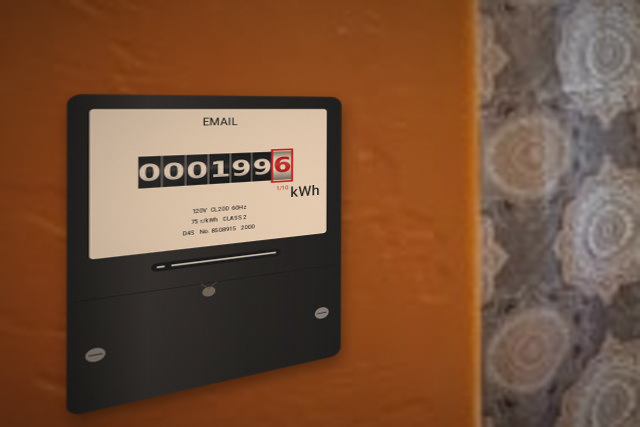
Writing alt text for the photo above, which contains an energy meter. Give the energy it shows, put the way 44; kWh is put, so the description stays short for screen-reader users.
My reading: 199.6; kWh
